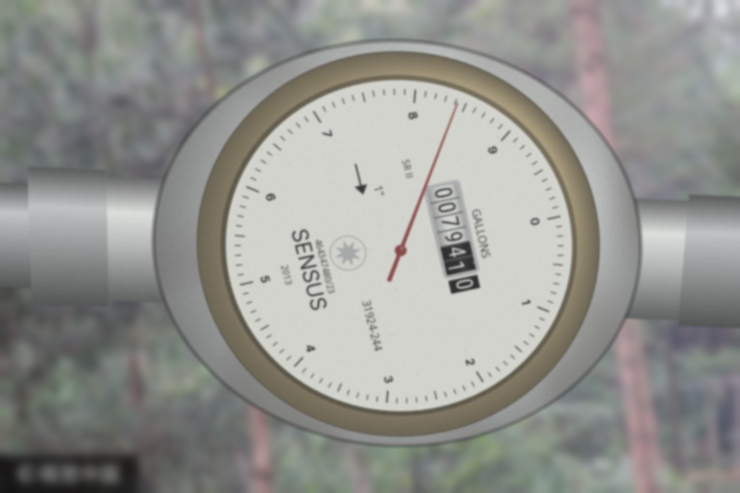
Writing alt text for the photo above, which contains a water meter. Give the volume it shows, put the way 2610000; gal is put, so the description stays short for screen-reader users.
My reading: 79408.4; gal
